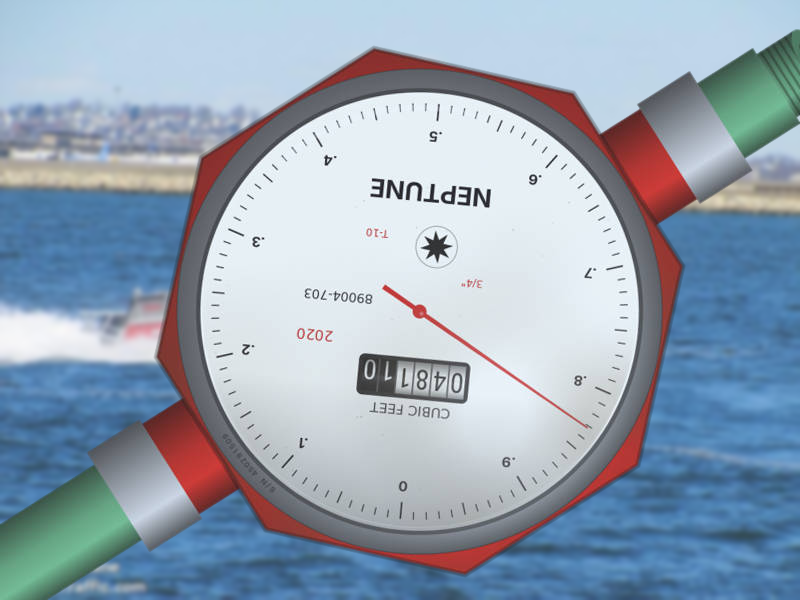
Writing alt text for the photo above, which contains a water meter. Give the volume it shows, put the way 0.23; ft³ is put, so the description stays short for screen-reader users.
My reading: 48109.83; ft³
